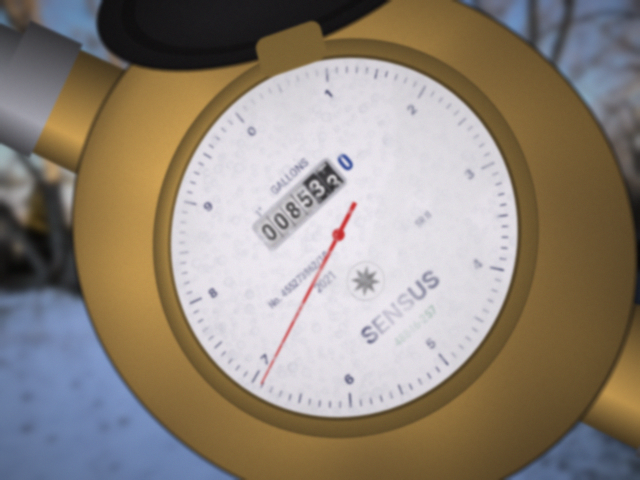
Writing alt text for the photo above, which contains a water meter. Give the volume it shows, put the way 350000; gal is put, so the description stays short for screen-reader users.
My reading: 85326.9; gal
